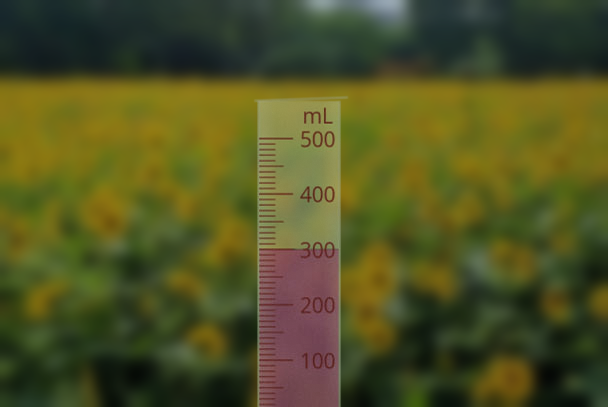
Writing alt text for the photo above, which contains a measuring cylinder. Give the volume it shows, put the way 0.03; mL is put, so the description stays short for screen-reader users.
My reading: 300; mL
